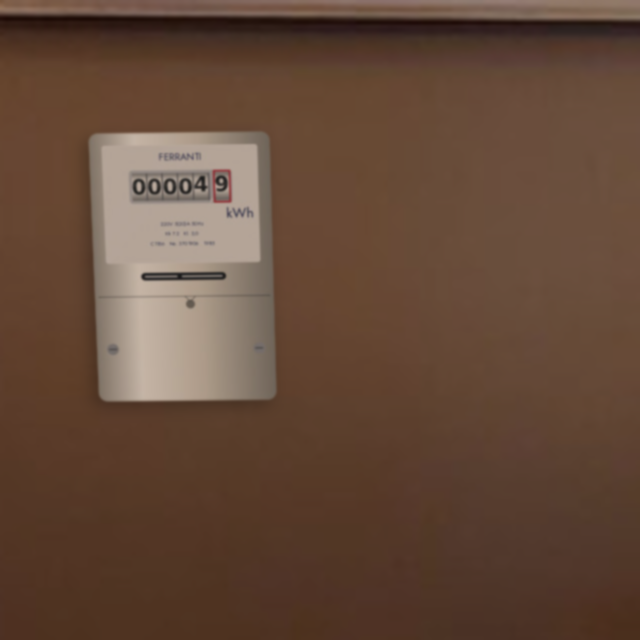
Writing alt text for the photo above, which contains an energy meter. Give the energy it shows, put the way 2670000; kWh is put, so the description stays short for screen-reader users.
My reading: 4.9; kWh
